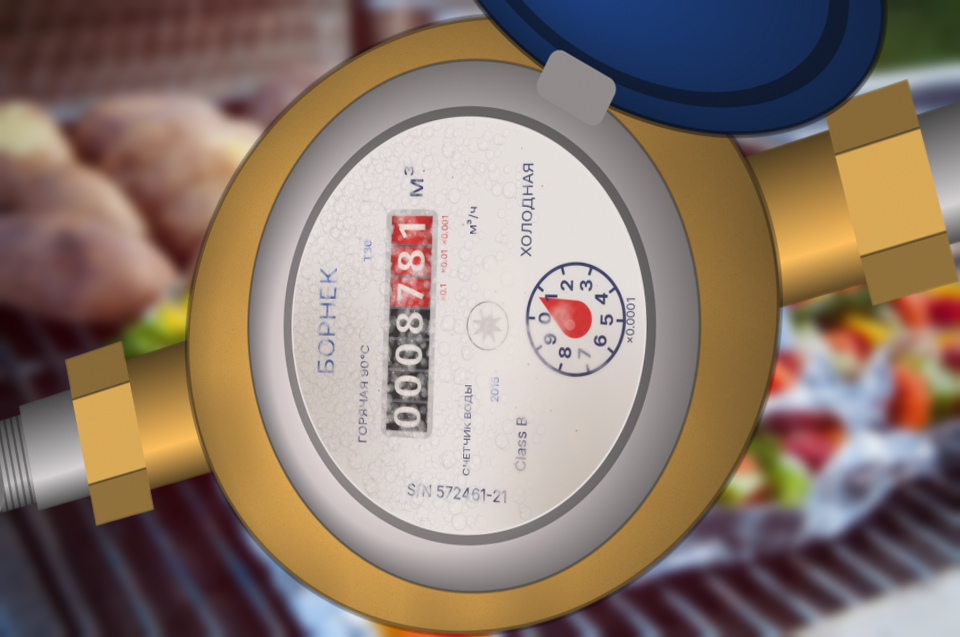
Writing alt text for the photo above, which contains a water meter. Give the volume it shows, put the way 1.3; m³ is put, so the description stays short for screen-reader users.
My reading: 8.7810; m³
